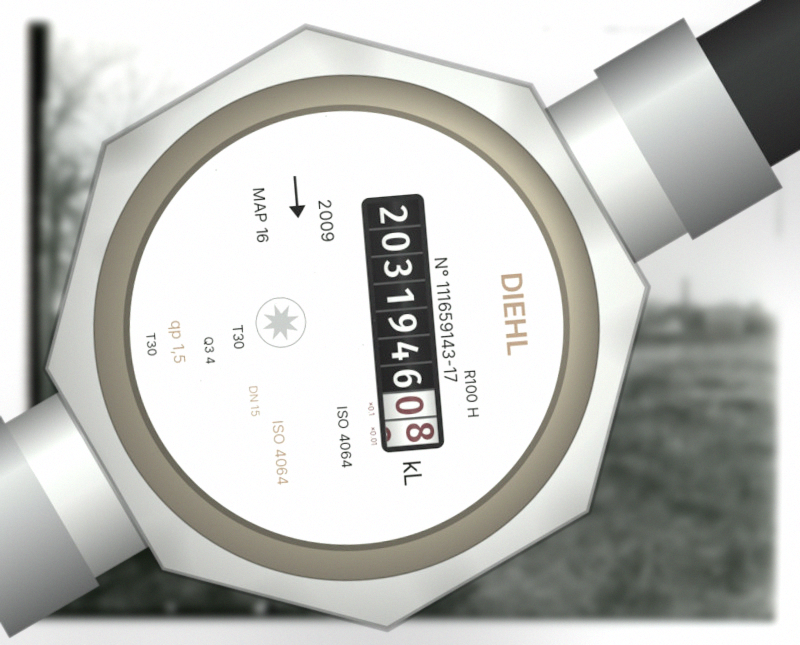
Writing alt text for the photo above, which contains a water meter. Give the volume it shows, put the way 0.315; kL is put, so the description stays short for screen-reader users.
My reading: 2031946.08; kL
